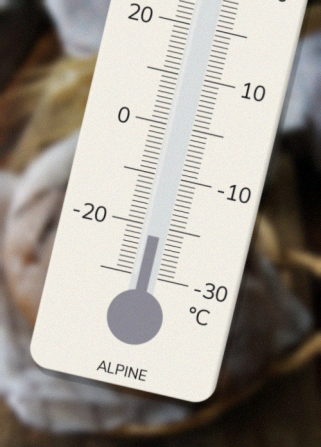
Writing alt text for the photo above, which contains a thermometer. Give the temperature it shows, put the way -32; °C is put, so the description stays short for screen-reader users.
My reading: -22; °C
